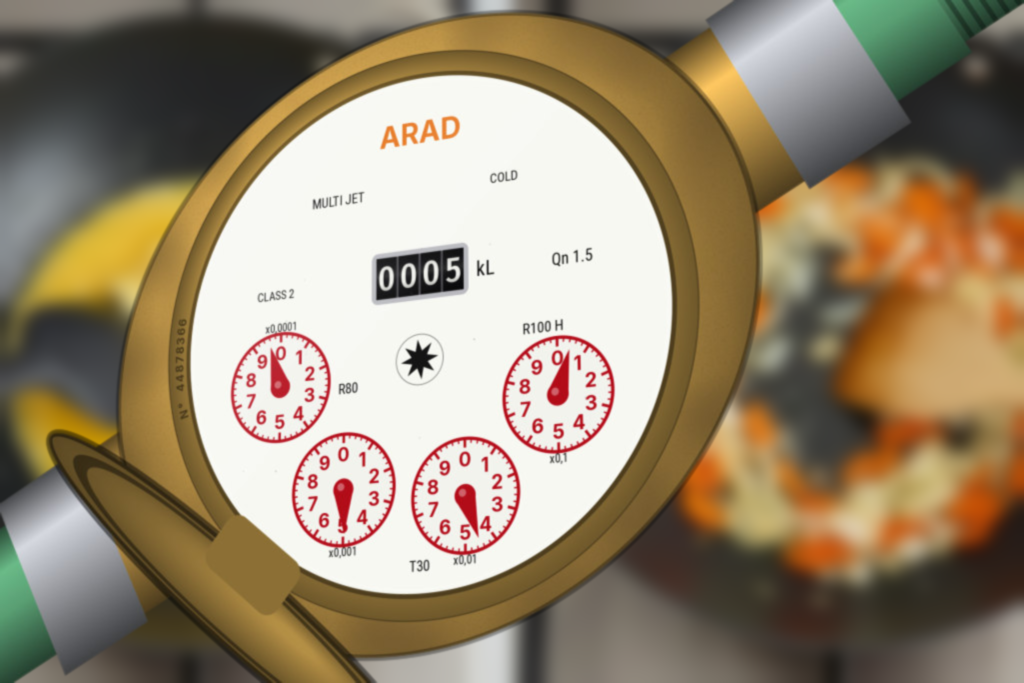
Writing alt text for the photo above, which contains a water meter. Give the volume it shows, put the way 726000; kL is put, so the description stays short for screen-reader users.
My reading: 5.0449; kL
